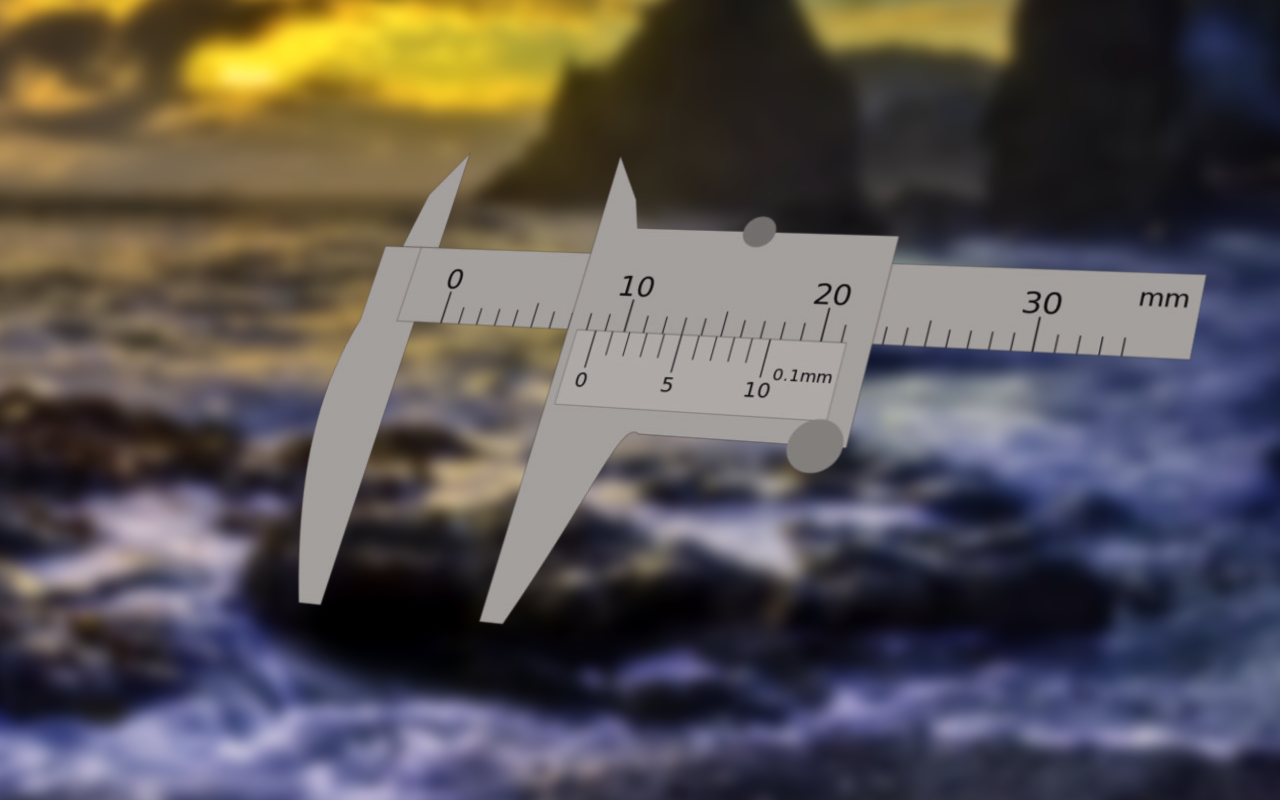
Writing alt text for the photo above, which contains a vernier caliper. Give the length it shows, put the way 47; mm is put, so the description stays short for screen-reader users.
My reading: 8.5; mm
